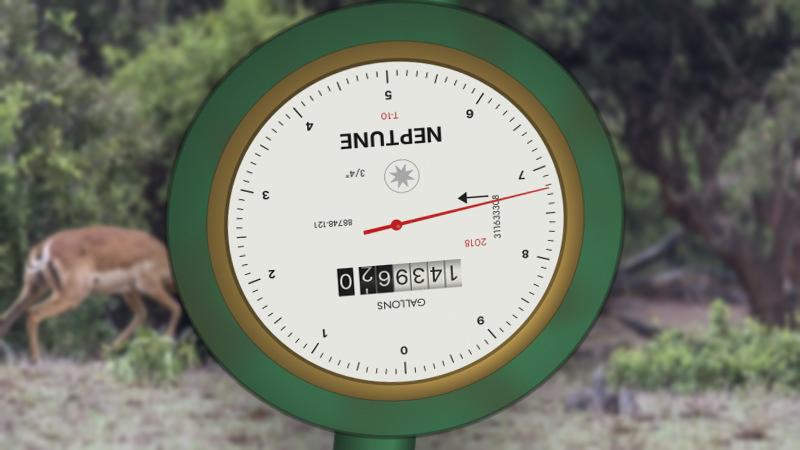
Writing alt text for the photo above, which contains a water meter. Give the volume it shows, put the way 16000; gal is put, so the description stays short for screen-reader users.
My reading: 1439617.2; gal
